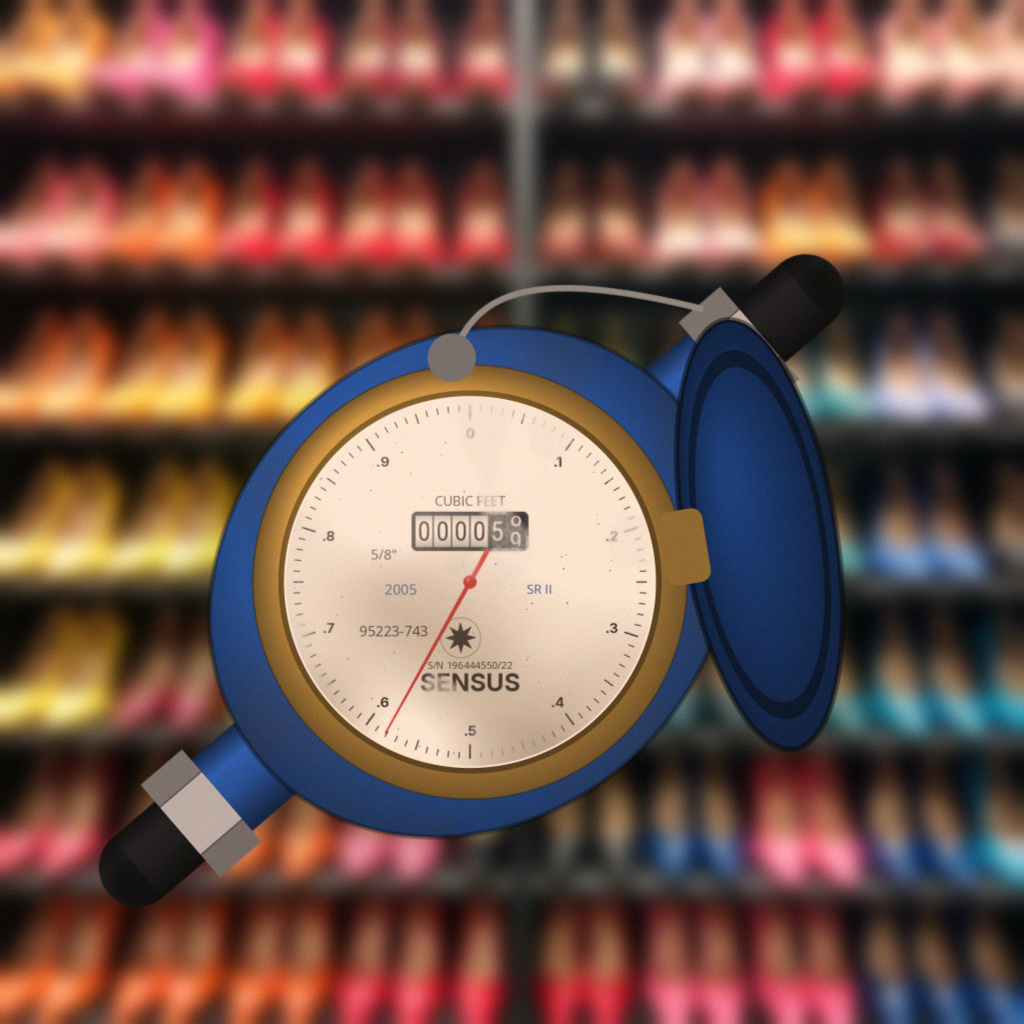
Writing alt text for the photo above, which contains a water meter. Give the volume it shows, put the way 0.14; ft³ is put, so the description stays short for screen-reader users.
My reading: 58.58; ft³
